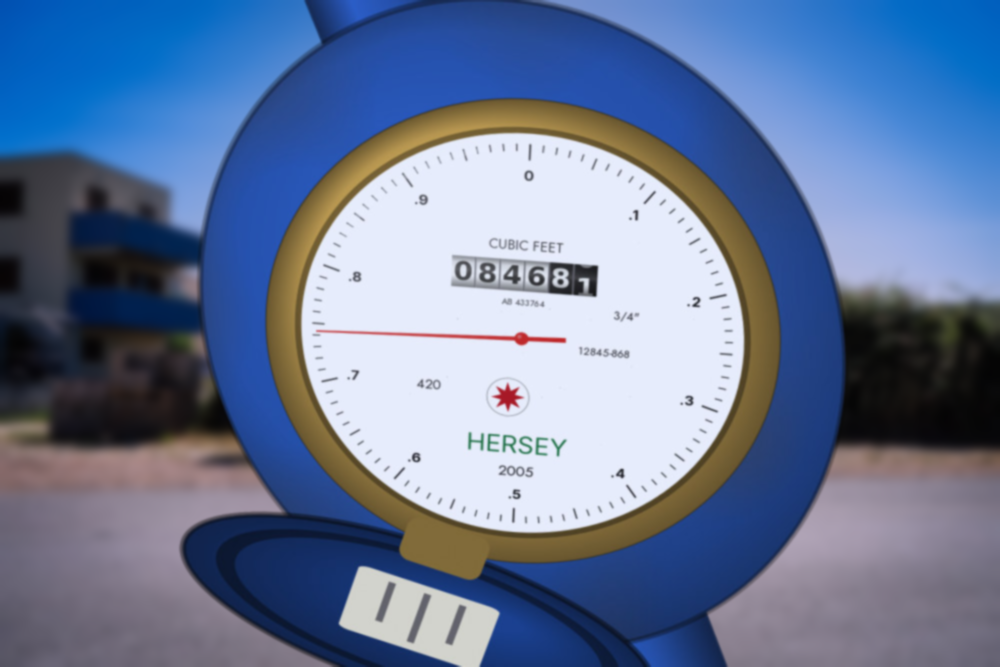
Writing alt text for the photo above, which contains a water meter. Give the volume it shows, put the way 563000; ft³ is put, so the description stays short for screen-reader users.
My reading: 84680.74; ft³
